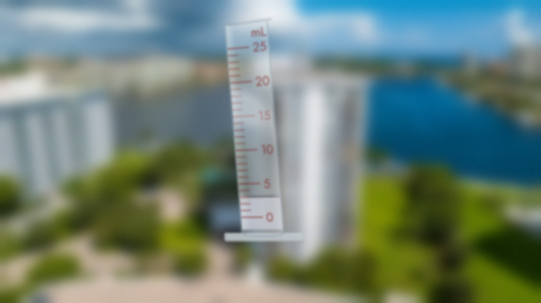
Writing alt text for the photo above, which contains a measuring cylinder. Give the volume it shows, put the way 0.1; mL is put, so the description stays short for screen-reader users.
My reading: 3; mL
